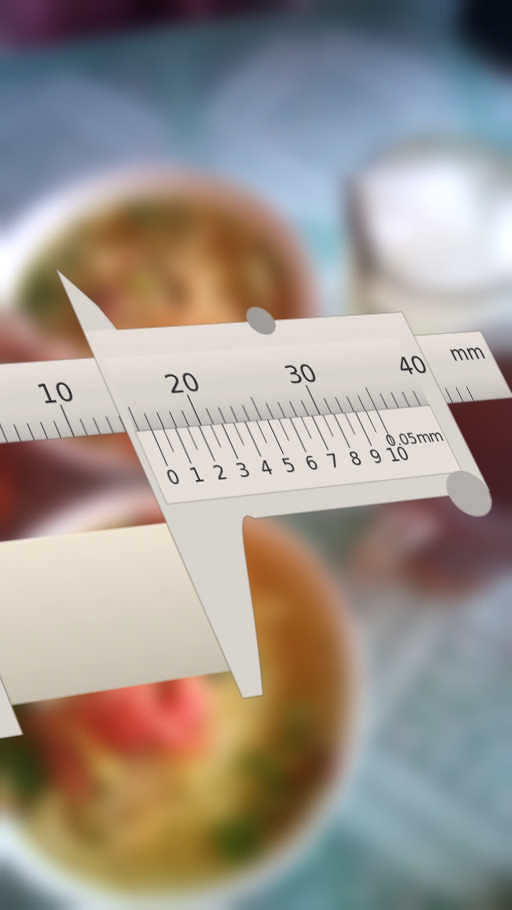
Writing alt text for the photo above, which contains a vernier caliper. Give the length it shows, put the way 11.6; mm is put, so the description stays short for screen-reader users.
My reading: 16.0; mm
